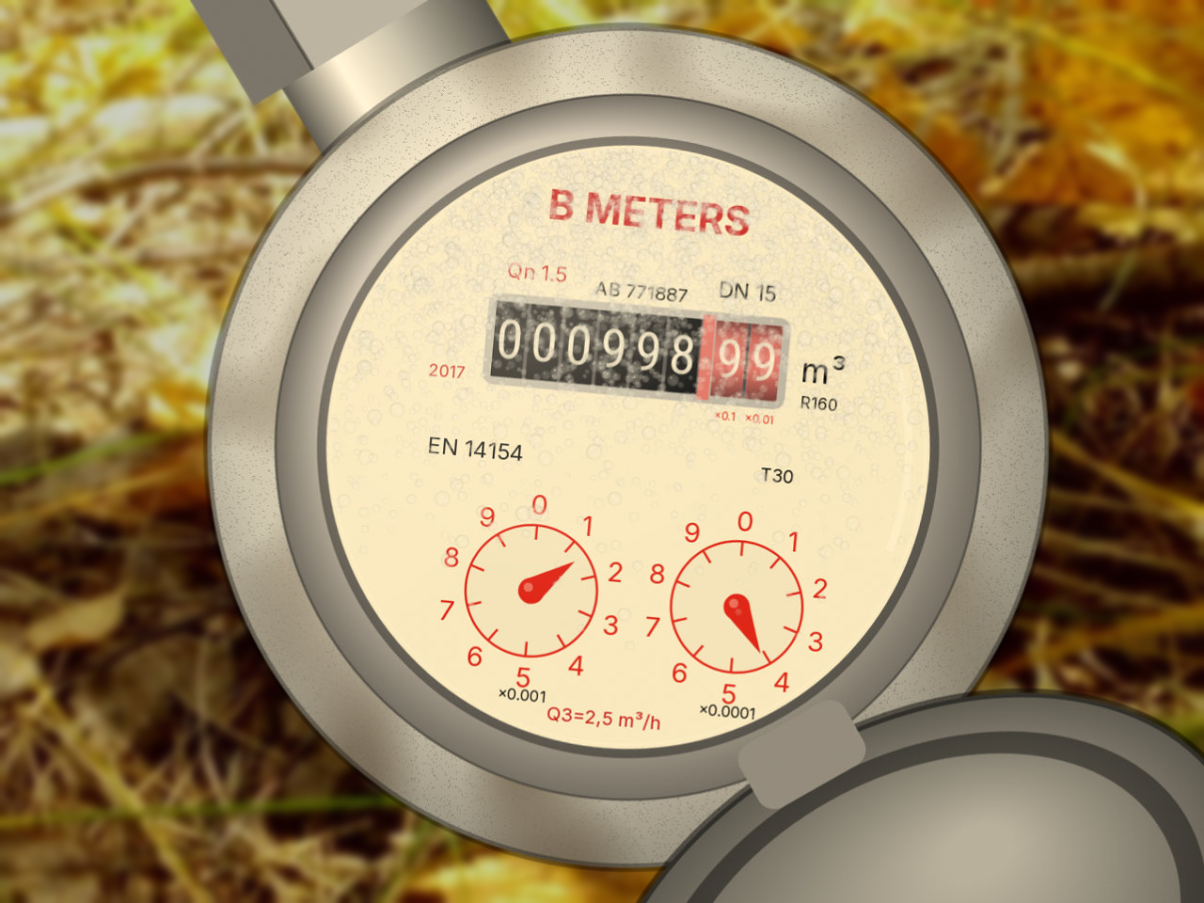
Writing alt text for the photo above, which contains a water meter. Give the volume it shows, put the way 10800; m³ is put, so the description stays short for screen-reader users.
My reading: 998.9914; m³
